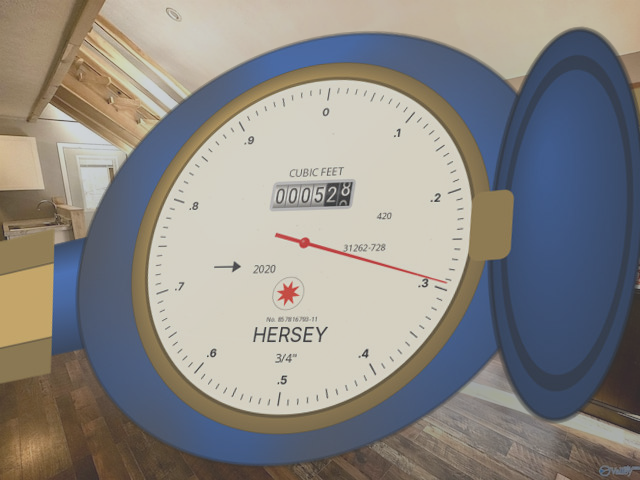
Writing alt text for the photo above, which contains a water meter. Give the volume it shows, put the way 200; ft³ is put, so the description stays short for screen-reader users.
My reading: 528.29; ft³
